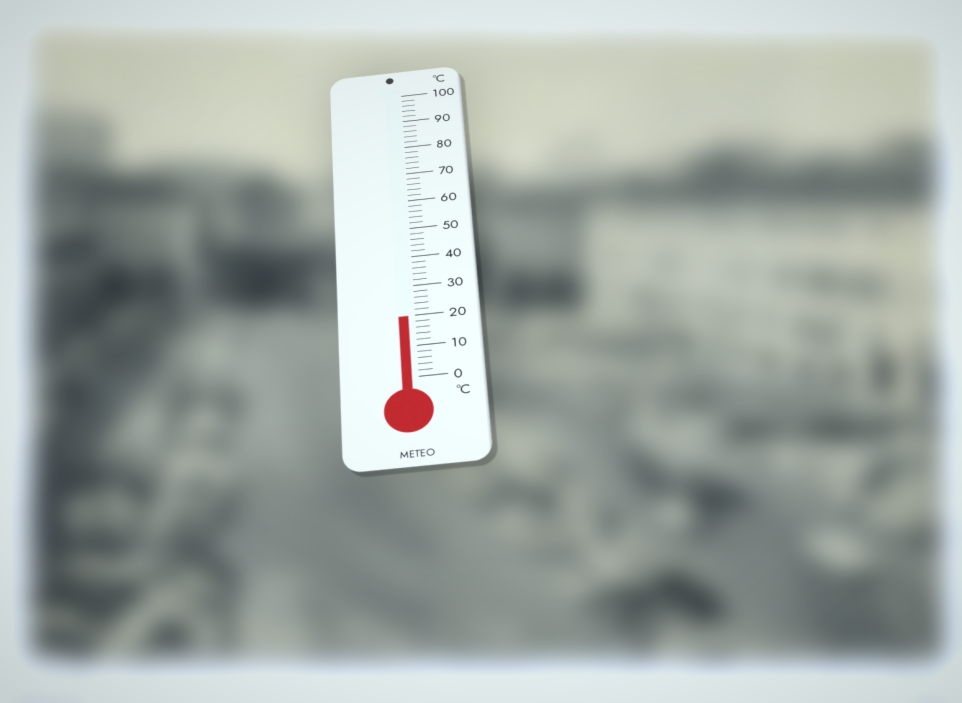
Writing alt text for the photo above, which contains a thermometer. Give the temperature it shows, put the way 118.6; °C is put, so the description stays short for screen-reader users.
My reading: 20; °C
